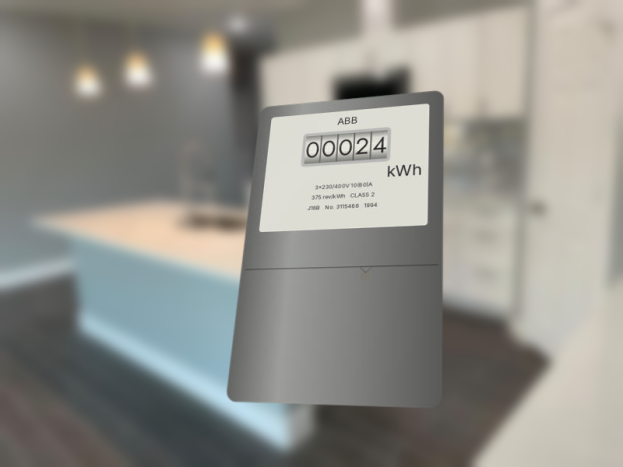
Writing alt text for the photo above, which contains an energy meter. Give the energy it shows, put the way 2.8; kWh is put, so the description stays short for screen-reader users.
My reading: 24; kWh
